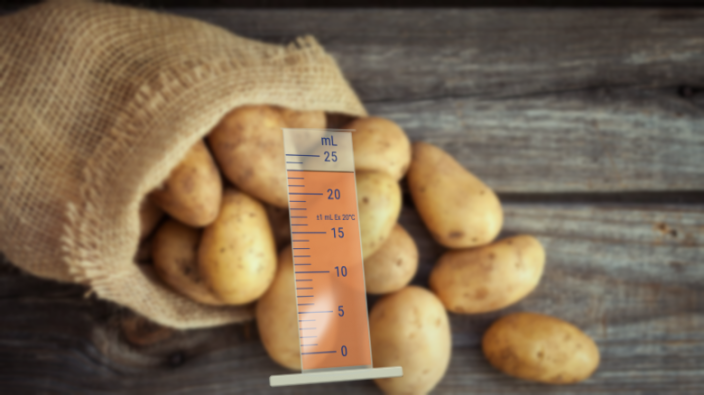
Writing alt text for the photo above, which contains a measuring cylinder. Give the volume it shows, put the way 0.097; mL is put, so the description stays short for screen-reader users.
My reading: 23; mL
